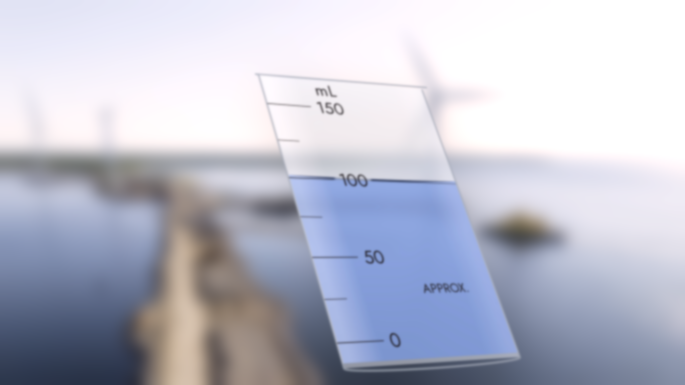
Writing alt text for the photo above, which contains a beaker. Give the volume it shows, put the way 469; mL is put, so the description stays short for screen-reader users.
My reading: 100; mL
